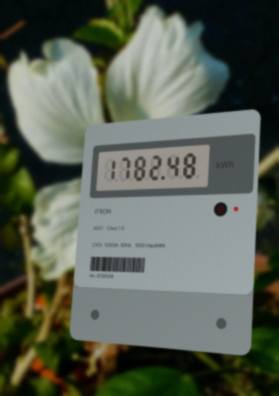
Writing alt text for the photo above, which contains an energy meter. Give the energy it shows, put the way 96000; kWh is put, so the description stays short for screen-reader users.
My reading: 1782.48; kWh
